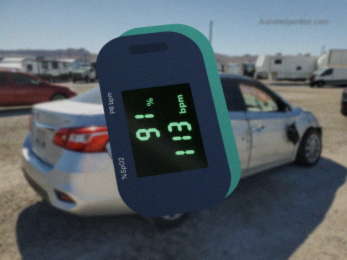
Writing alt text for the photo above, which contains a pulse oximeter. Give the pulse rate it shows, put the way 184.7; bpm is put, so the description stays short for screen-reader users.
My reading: 113; bpm
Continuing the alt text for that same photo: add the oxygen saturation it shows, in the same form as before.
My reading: 91; %
